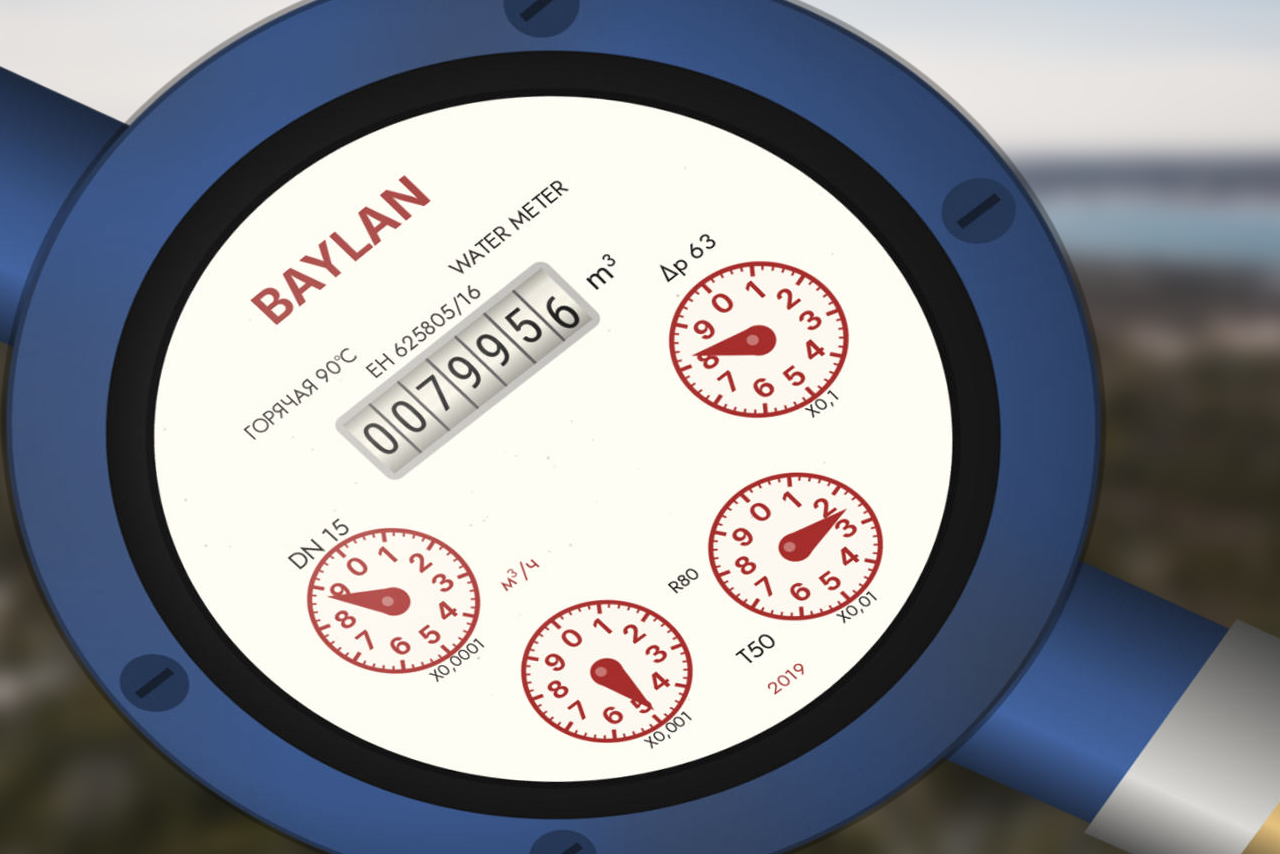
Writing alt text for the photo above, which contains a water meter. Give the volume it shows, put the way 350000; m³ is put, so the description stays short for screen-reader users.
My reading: 79955.8248; m³
